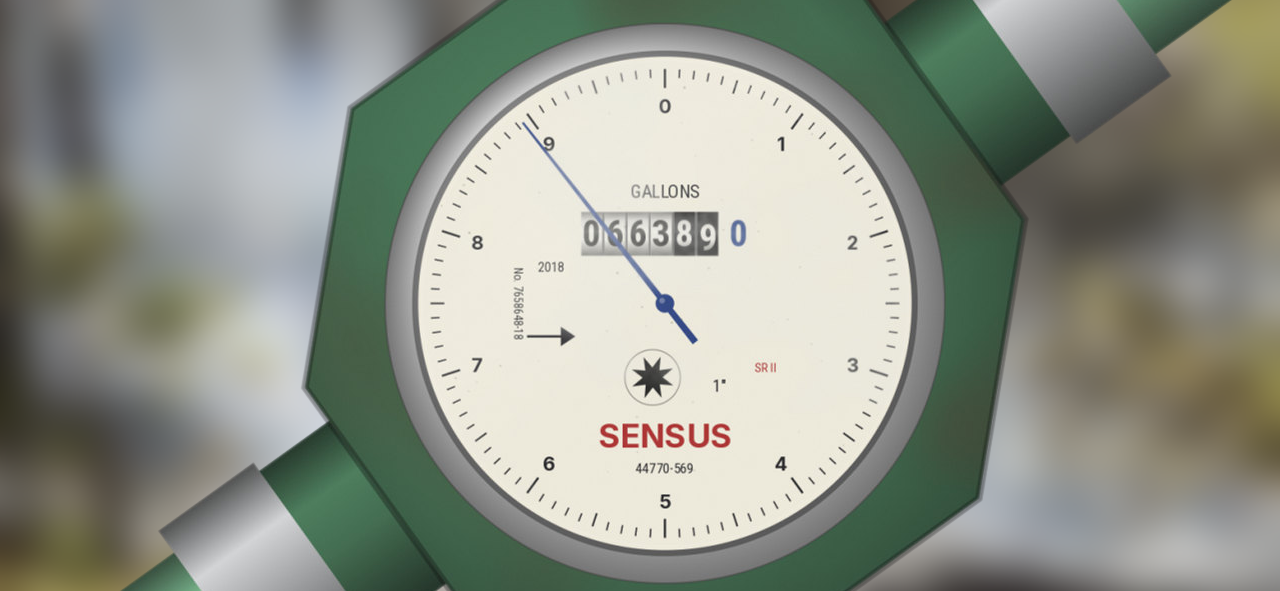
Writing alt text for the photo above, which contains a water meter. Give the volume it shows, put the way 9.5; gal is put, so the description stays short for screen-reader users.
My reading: 663888.9; gal
